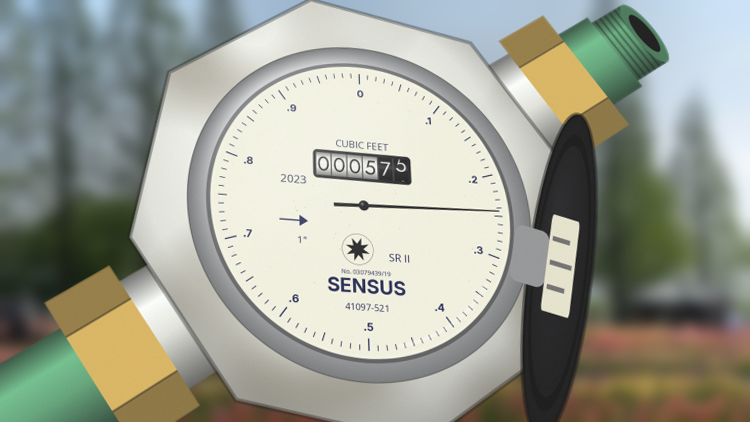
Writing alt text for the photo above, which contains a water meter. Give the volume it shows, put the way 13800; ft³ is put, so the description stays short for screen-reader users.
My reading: 575.24; ft³
